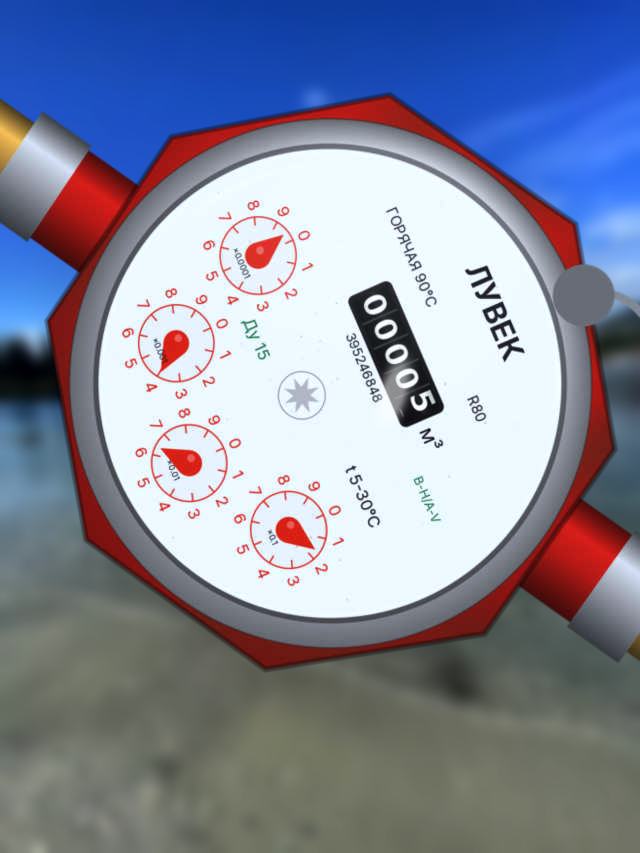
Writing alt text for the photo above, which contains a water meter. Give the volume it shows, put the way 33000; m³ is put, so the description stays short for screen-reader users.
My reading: 5.1639; m³
